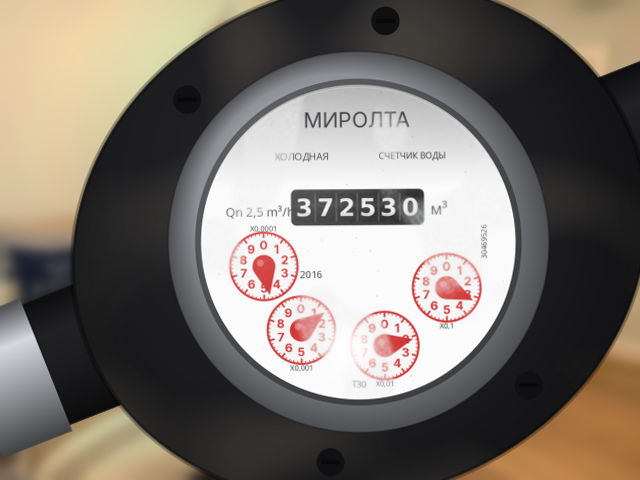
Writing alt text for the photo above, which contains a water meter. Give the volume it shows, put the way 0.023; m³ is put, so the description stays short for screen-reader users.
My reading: 372530.3214; m³
